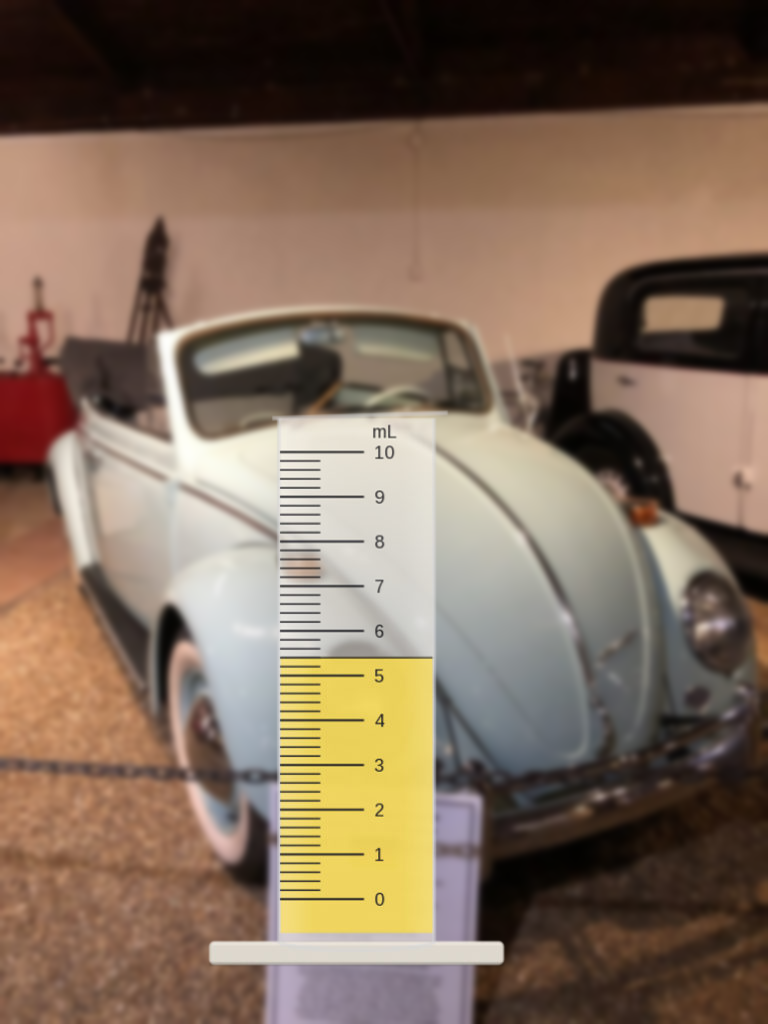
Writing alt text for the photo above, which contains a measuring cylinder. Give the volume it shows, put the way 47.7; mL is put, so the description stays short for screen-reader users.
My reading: 5.4; mL
